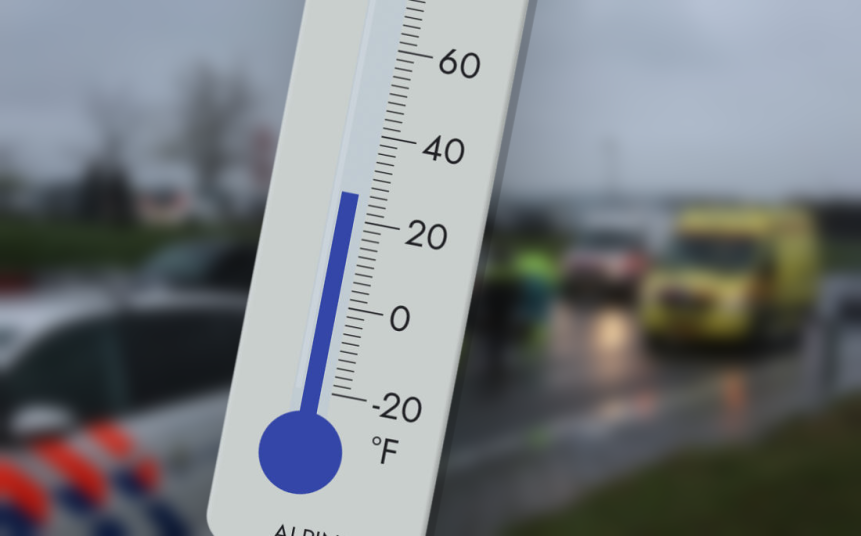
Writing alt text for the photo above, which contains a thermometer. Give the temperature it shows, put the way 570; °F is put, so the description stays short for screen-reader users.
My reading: 26; °F
